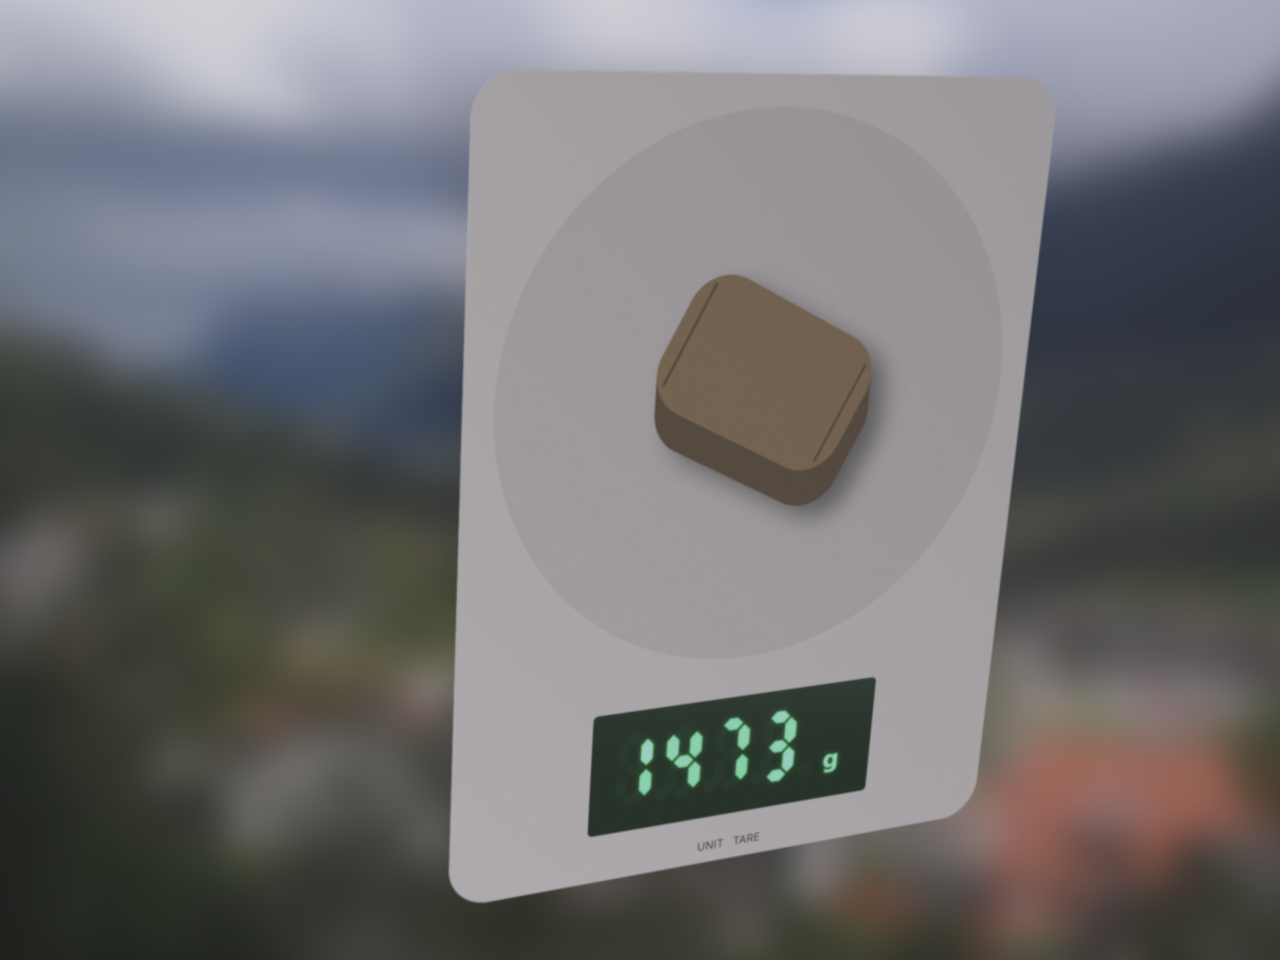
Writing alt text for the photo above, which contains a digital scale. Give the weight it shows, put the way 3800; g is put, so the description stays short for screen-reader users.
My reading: 1473; g
